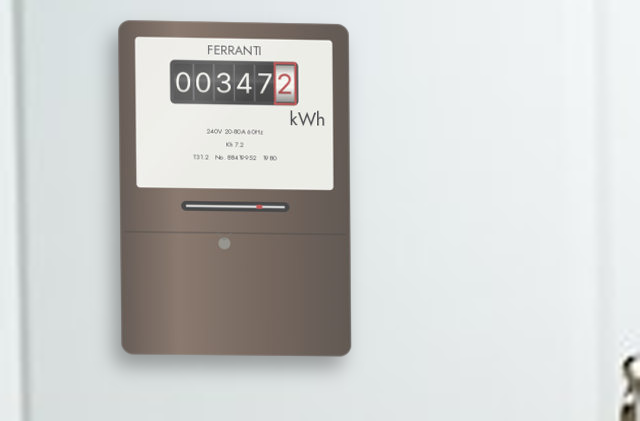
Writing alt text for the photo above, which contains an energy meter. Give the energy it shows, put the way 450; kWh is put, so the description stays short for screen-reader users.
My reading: 347.2; kWh
